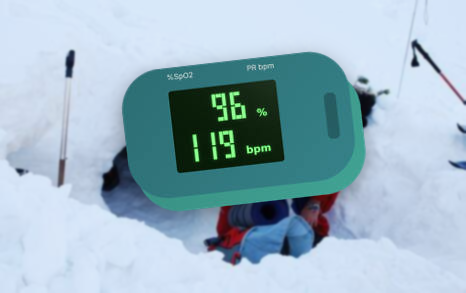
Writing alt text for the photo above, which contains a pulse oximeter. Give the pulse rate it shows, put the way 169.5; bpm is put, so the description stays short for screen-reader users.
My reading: 119; bpm
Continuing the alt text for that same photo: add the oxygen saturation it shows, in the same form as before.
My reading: 96; %
